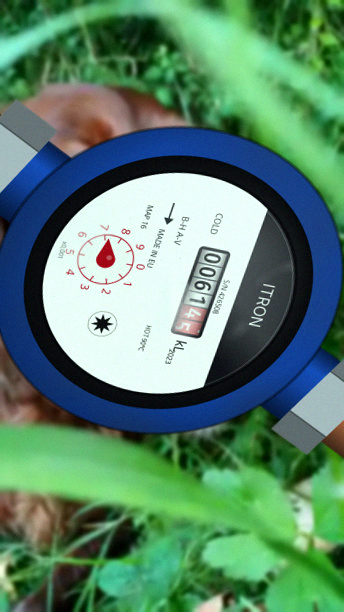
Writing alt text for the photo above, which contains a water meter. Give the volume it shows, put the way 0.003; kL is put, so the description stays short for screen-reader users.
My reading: 61.447; kL
